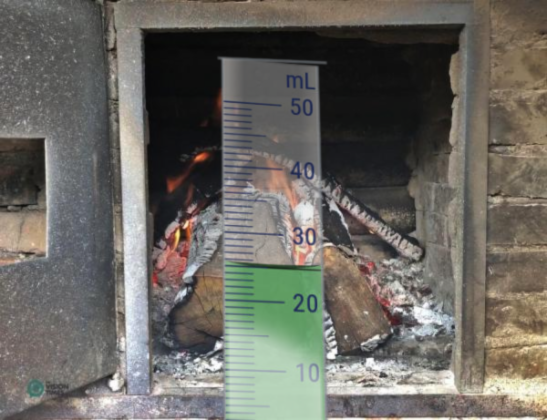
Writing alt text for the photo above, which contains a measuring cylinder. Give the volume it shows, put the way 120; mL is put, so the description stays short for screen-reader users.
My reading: 25; mL
